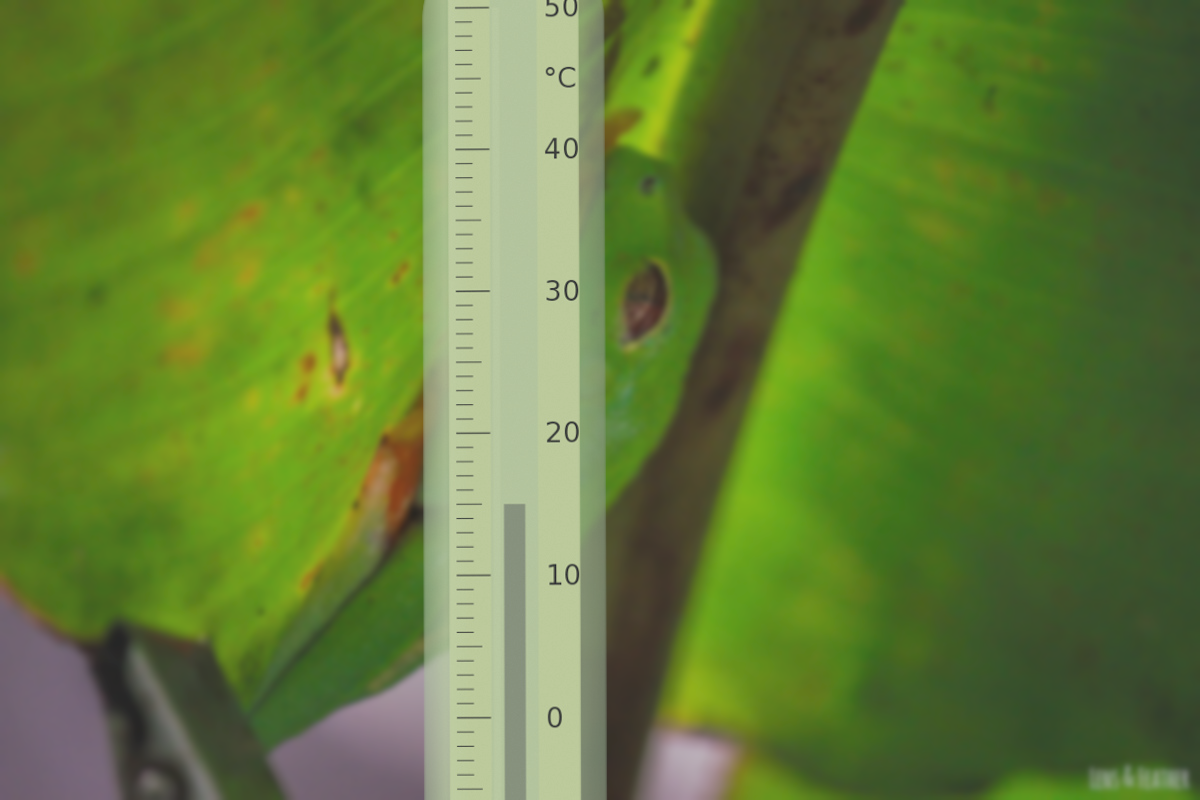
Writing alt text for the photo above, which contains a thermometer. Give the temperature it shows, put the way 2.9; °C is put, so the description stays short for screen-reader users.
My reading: 15; °C
